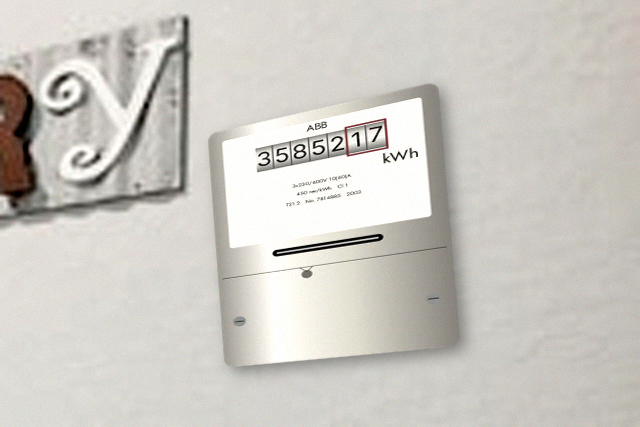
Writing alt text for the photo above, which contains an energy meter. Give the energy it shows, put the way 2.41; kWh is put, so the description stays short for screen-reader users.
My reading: 35852.17; kWh
